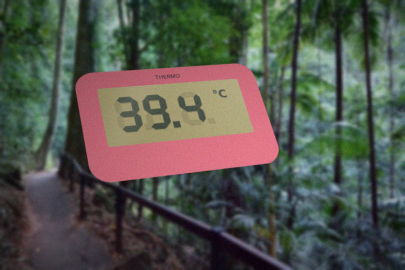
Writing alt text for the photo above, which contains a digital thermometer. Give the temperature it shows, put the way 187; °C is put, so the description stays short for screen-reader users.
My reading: 39.4; °C
